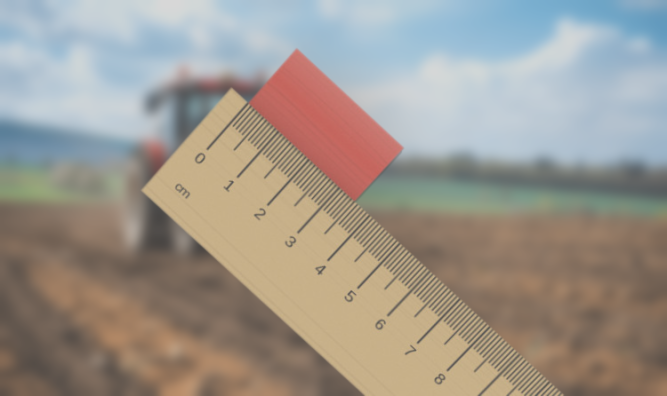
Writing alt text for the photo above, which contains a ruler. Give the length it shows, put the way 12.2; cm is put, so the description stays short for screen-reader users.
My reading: 3.5; cm
